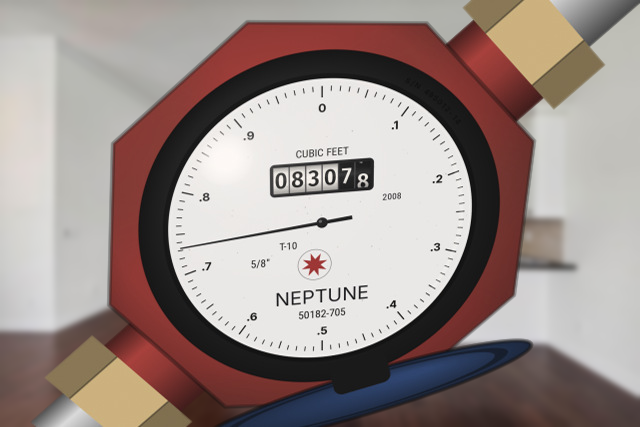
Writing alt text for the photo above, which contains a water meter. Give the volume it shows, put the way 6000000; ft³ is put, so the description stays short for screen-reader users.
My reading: 83077.73; ft³
